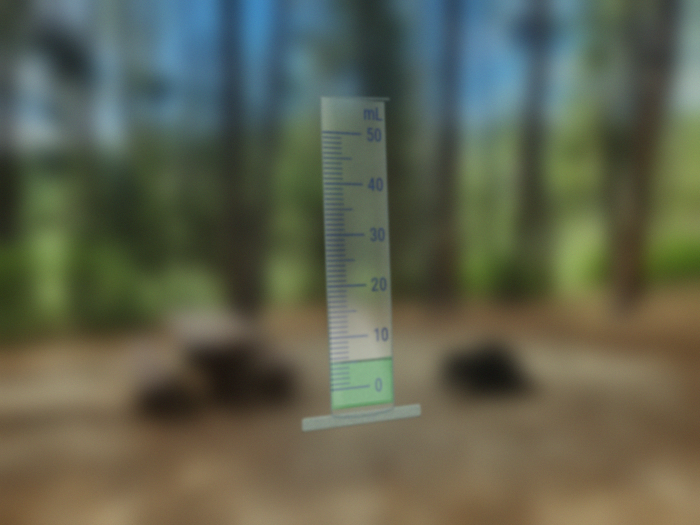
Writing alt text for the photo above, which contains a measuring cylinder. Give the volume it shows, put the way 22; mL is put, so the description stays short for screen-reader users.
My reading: 5; mL
